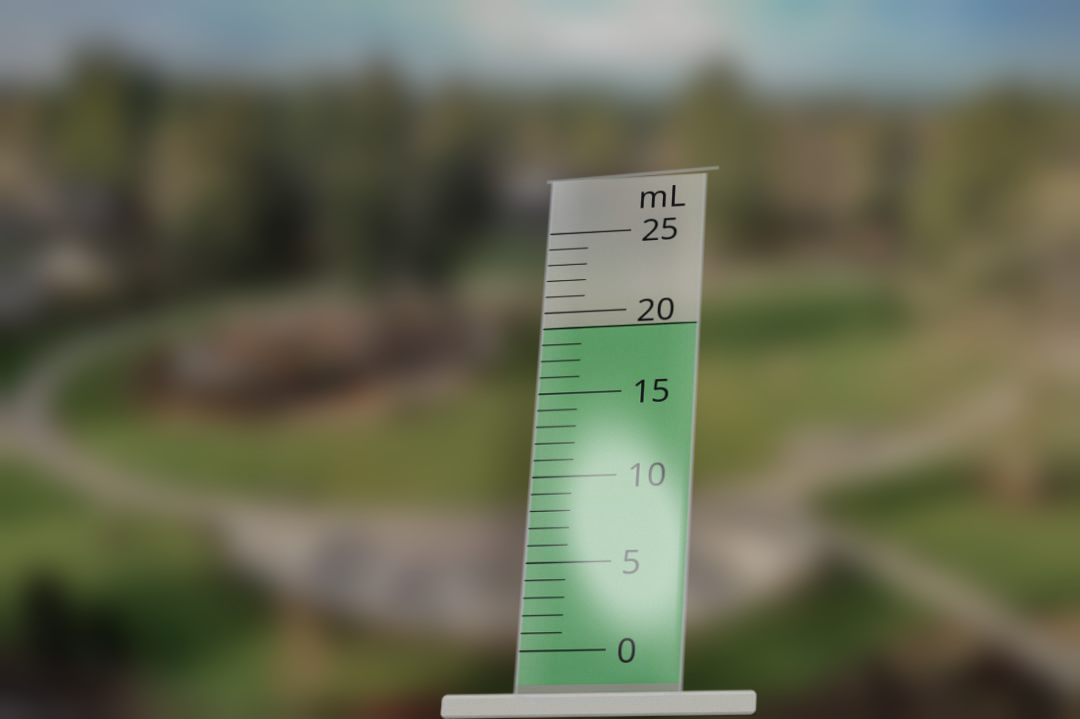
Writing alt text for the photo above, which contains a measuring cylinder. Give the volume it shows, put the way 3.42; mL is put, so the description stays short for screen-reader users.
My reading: 19; mL
